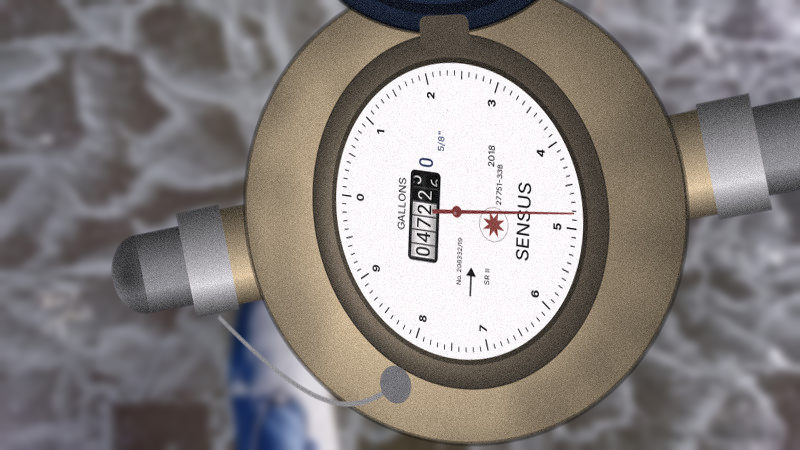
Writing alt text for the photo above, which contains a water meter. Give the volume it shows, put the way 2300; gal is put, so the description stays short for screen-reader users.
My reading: 472254.8; gal
